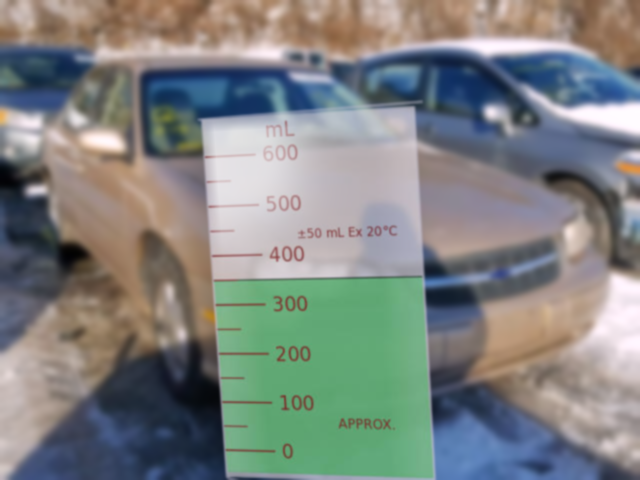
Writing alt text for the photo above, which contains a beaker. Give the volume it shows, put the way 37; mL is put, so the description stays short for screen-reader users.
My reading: 350; mL
